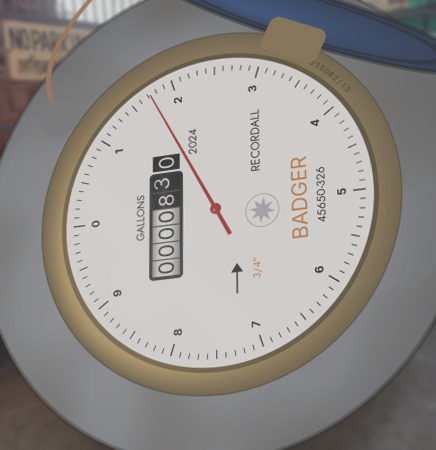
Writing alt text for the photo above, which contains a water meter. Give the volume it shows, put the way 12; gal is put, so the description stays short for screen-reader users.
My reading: 831.7; gal
